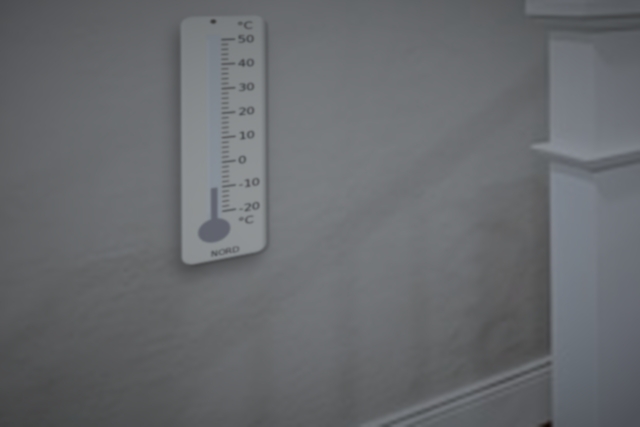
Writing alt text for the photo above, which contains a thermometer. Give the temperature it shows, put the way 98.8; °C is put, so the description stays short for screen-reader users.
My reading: -10; °C
